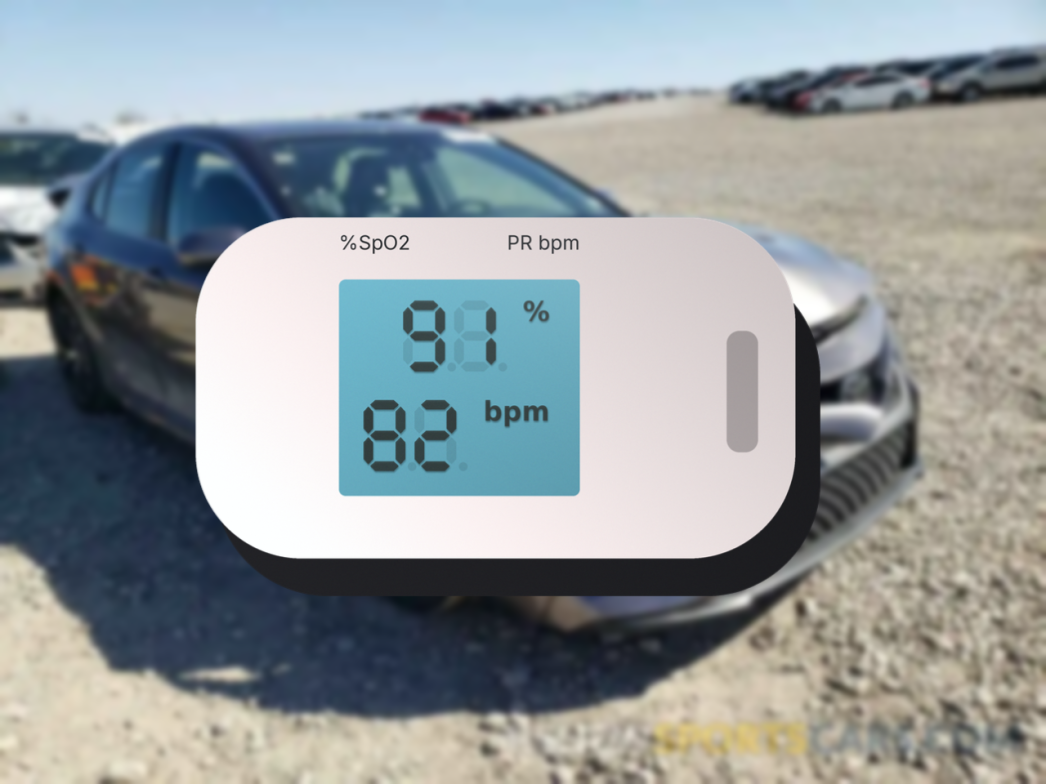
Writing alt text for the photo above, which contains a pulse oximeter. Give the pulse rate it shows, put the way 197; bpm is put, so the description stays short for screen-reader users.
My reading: 82; bpm
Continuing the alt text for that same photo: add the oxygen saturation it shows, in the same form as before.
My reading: 91; %
